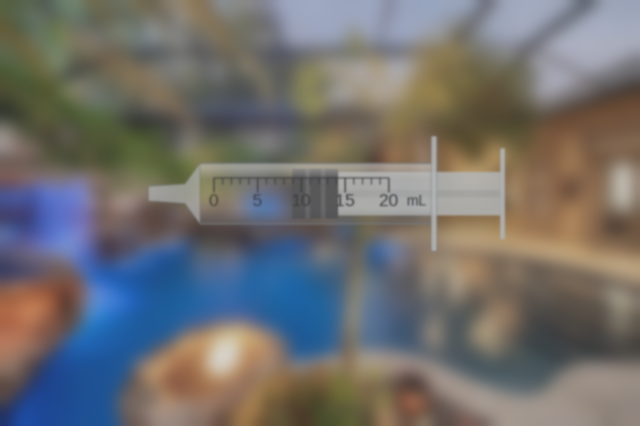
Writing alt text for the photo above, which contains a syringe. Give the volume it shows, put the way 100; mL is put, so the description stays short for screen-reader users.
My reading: 9; mL
